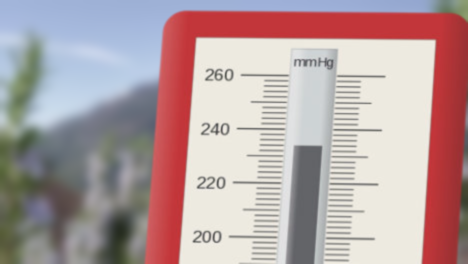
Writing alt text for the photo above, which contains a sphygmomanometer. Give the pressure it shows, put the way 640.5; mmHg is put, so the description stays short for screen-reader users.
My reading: 234; mmHg
